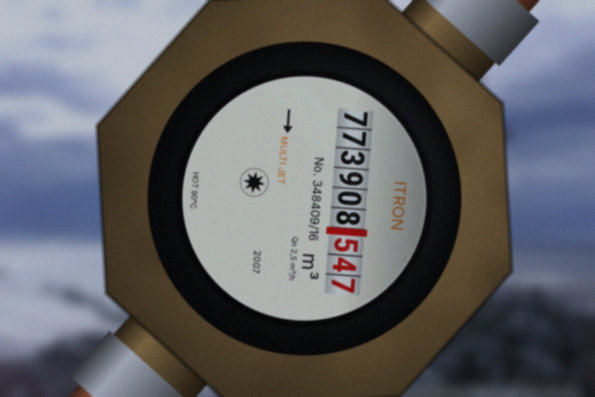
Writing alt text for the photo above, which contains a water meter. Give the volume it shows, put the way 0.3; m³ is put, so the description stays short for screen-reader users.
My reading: 773908.547; m³
